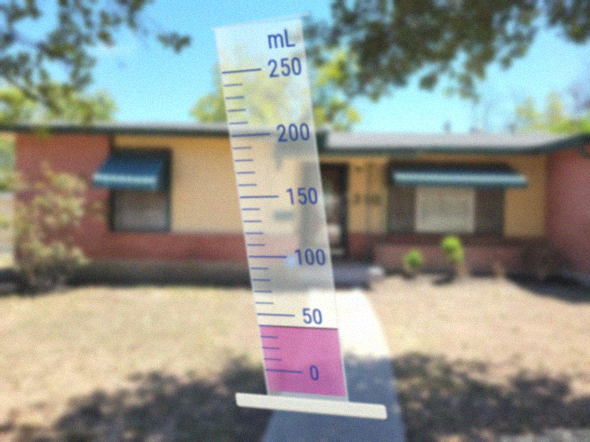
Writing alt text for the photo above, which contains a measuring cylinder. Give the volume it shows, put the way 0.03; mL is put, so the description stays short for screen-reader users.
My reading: 40; mL
